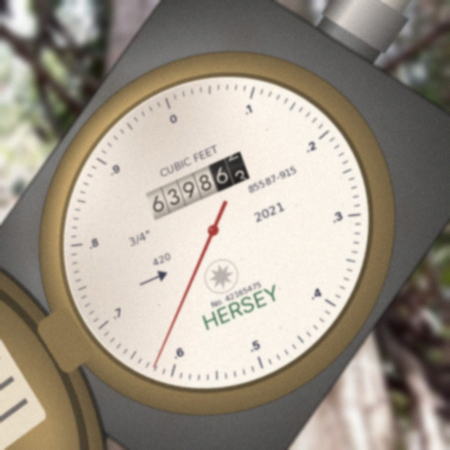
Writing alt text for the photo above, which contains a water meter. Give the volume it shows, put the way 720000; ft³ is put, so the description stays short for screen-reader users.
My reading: 639862.62; ft³
